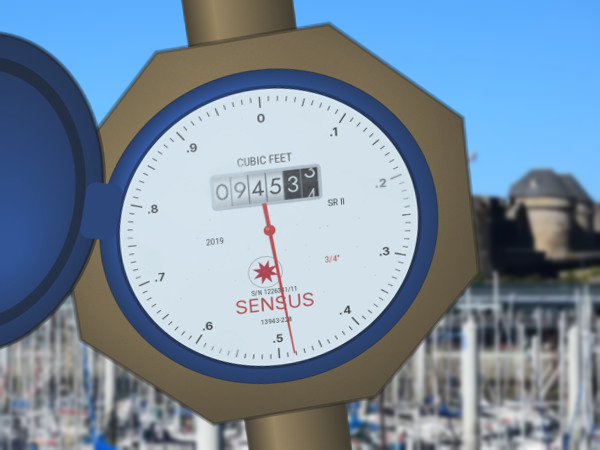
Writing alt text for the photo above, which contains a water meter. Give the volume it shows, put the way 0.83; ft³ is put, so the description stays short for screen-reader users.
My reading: 94533.48; ft³
